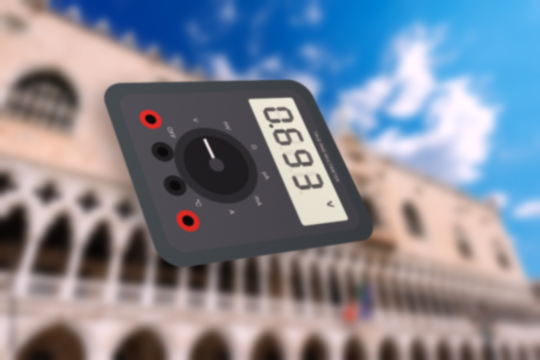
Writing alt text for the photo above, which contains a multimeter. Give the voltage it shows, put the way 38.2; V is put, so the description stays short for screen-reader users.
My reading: 0.693; V
